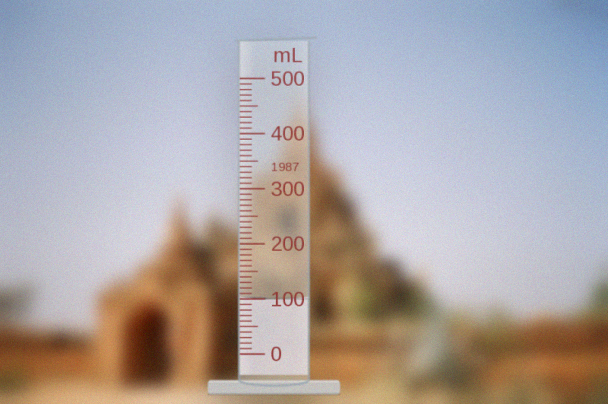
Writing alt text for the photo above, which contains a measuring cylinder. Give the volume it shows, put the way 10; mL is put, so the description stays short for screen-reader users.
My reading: 100; mL
